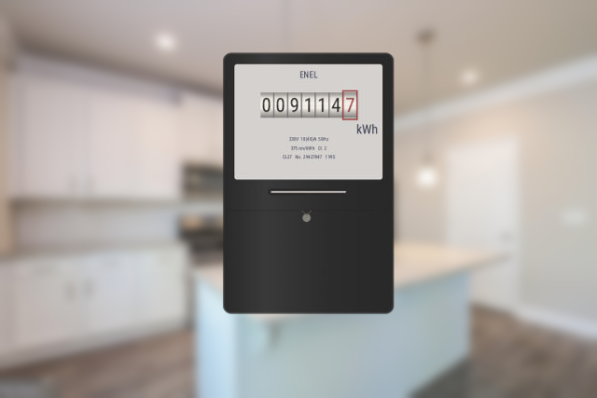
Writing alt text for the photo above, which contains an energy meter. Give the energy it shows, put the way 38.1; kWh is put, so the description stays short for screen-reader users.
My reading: 9114.7; kWh
